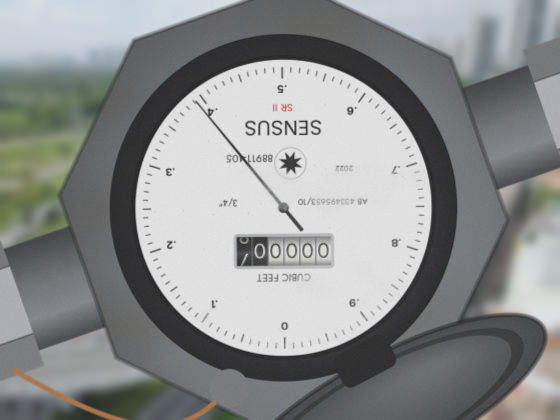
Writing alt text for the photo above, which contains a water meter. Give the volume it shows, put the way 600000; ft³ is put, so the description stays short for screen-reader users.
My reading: 7.39; ft³
